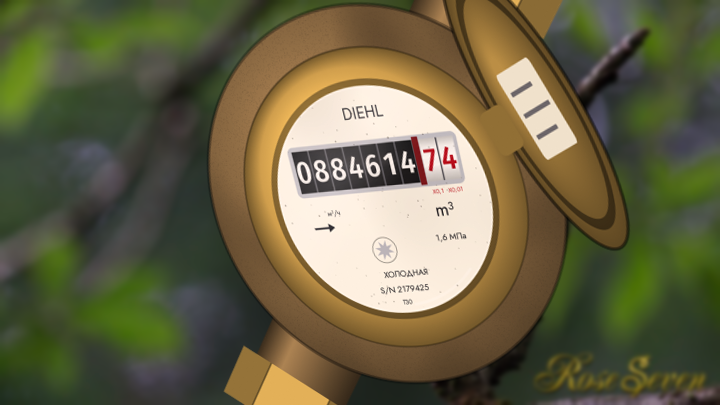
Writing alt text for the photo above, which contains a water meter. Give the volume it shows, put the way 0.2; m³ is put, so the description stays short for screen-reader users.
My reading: 884614.74; m³
